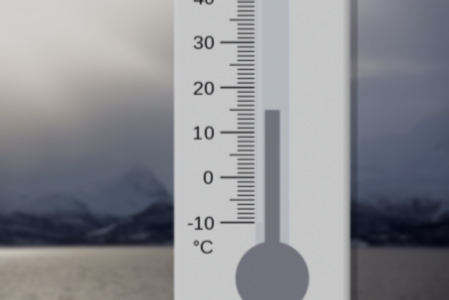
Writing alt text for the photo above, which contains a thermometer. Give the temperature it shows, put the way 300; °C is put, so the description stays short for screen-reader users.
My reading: 15; °C
